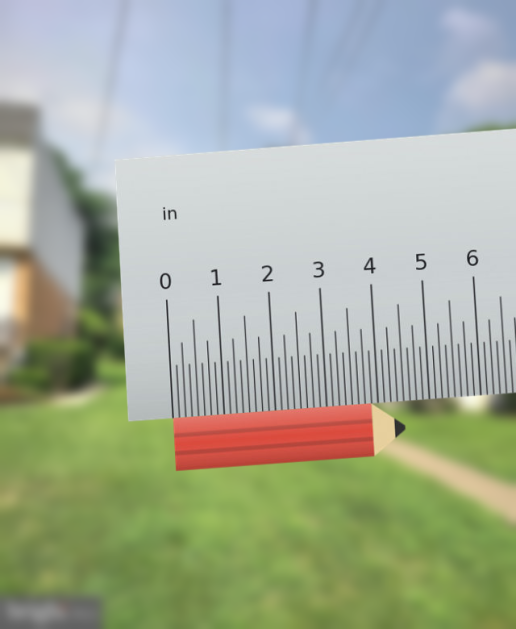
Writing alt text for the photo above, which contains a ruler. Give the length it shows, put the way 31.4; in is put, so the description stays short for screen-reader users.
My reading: 4.5; in
